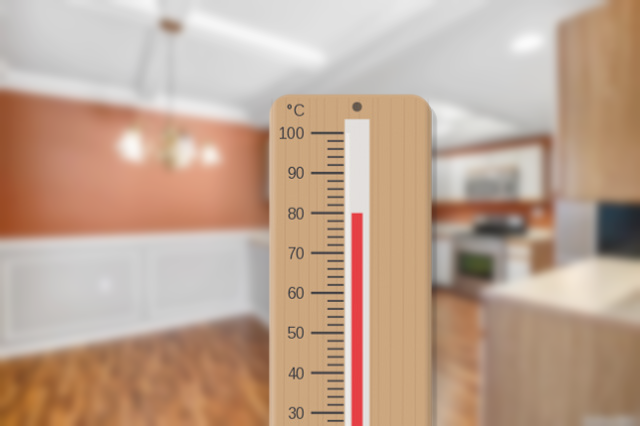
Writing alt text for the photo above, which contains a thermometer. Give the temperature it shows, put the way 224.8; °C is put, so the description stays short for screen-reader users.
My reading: 80; °C
